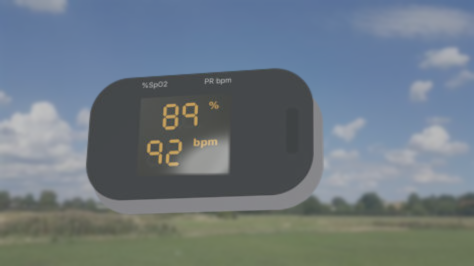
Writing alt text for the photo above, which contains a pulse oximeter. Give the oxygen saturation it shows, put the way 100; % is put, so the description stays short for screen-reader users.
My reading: 89; %
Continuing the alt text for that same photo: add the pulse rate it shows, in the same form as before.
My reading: 92; bpm
